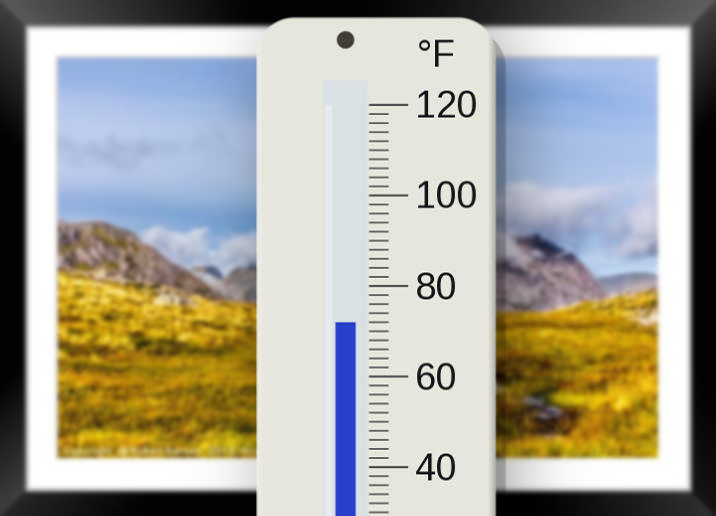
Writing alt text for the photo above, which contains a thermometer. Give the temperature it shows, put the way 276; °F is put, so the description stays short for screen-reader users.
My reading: 72; °F
